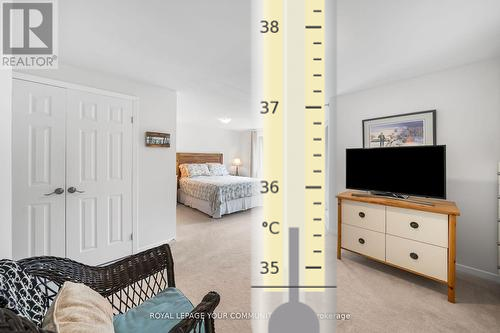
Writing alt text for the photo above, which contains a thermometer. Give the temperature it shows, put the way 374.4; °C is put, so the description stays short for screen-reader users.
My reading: 35.5; °C
